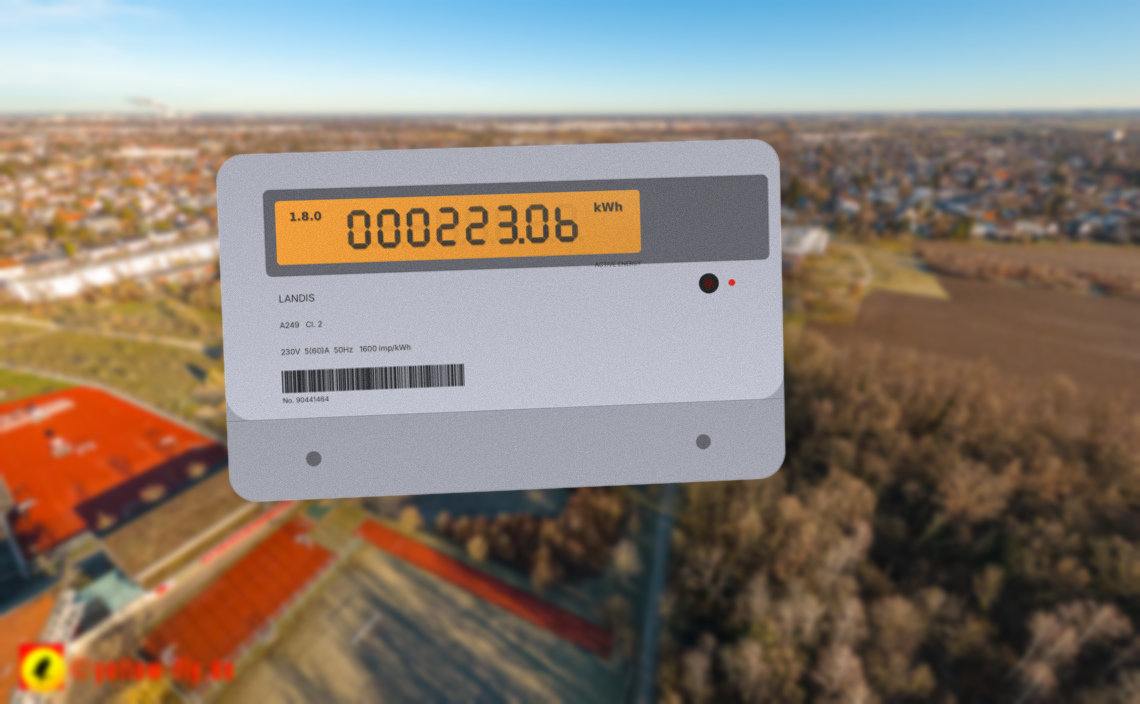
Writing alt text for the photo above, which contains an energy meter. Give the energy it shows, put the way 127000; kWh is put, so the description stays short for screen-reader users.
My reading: 223.06; kWh
